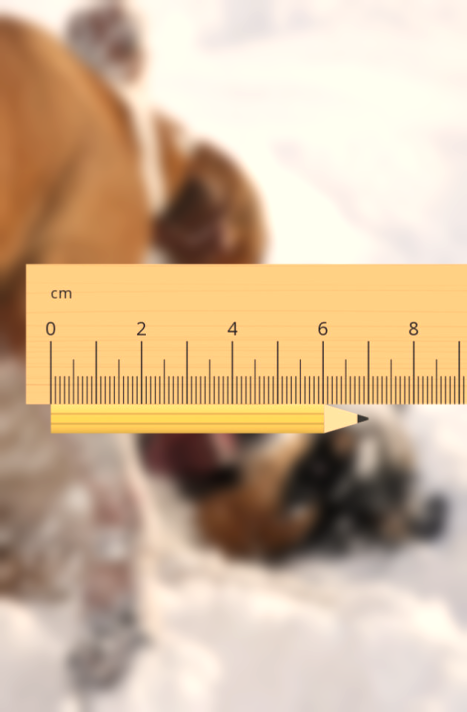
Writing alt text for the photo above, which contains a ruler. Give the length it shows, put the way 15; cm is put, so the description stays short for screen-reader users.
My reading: 7; cm
